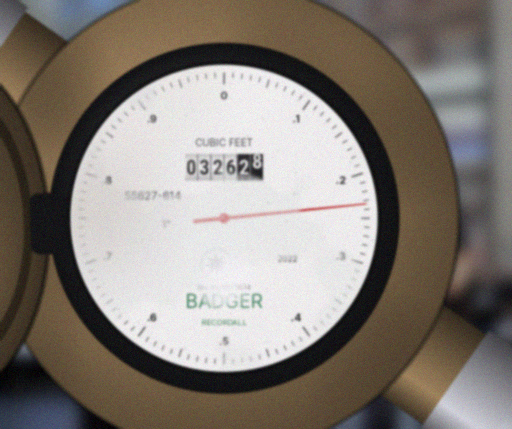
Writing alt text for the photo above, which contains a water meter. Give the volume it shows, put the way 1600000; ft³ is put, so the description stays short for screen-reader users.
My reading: 32628.23; ft³
